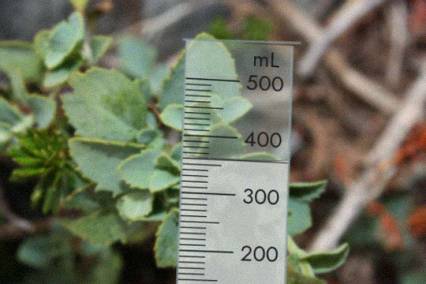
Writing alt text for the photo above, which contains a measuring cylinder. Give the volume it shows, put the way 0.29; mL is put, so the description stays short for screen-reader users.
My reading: 360; mL
